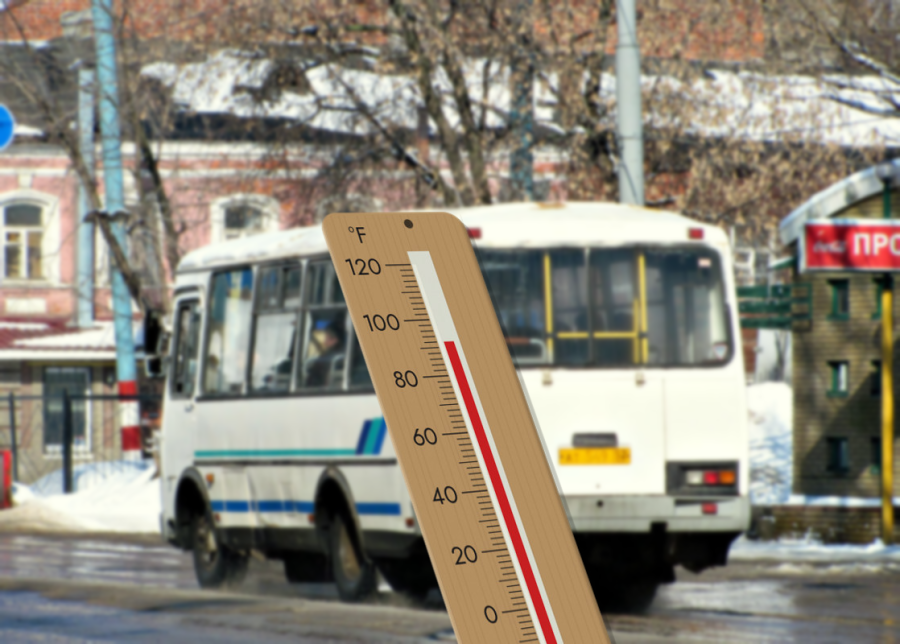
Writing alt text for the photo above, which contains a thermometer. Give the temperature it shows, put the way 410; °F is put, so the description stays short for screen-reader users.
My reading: 92; °F
